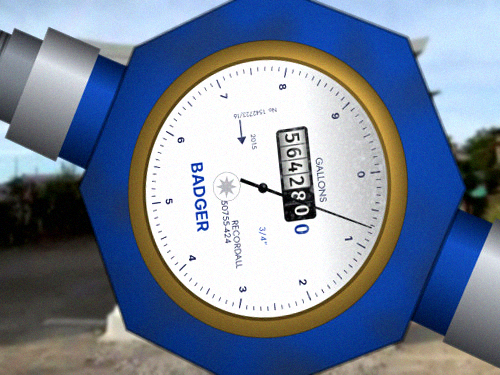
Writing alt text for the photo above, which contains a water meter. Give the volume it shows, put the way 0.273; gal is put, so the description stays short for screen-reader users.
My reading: 5642800.7; gal
